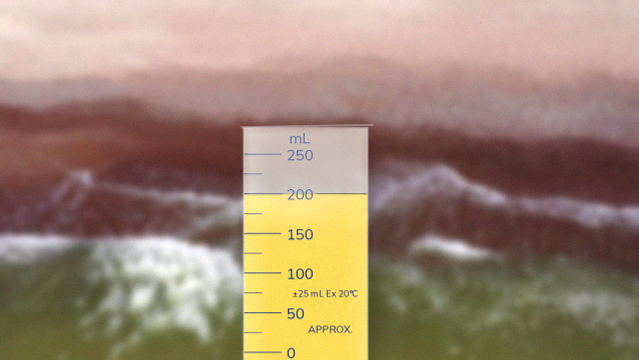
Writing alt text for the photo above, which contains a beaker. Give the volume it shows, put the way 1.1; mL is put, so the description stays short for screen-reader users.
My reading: 200; mL
